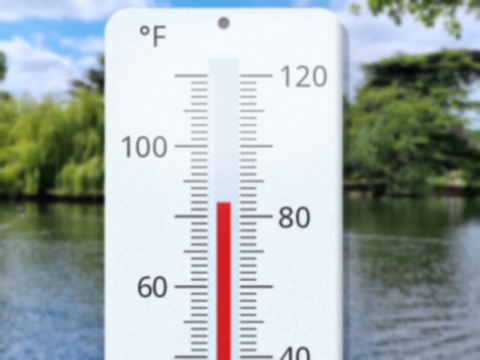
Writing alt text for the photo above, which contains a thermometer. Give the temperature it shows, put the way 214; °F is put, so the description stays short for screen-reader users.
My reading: 84; °F
